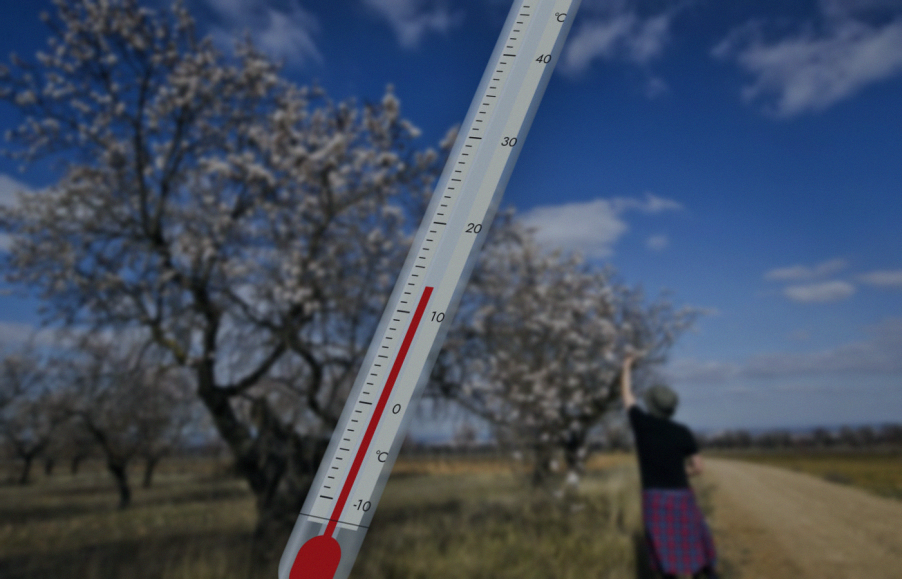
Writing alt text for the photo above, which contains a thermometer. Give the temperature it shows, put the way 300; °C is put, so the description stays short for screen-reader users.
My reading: 13; °C
